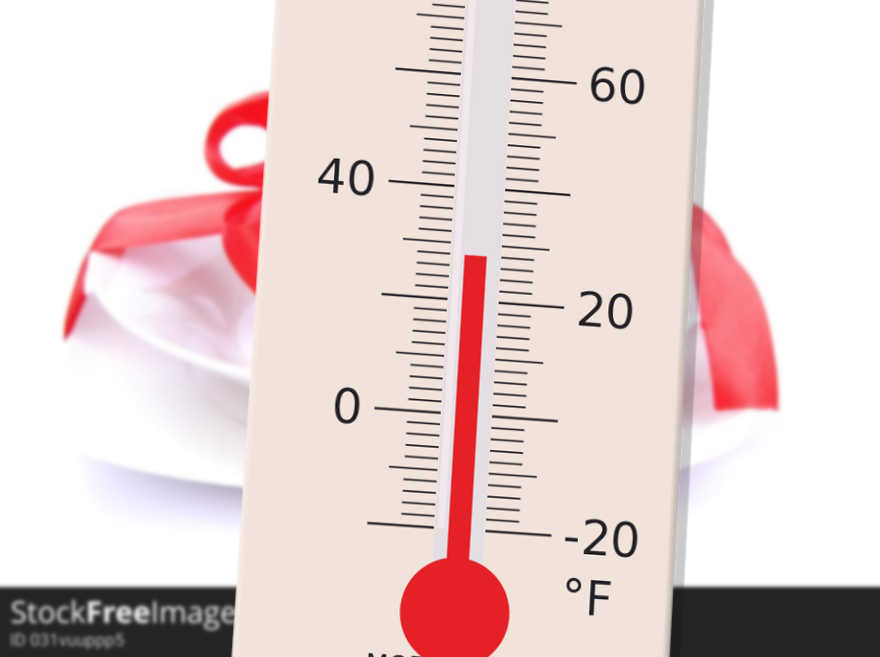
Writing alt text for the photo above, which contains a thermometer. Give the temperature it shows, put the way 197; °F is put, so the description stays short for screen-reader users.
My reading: 28; °F
